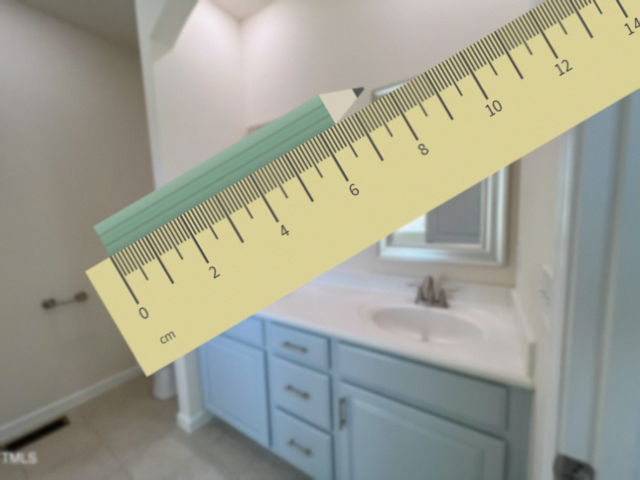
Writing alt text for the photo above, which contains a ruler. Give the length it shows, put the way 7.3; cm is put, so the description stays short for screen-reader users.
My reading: 7.5; cm
